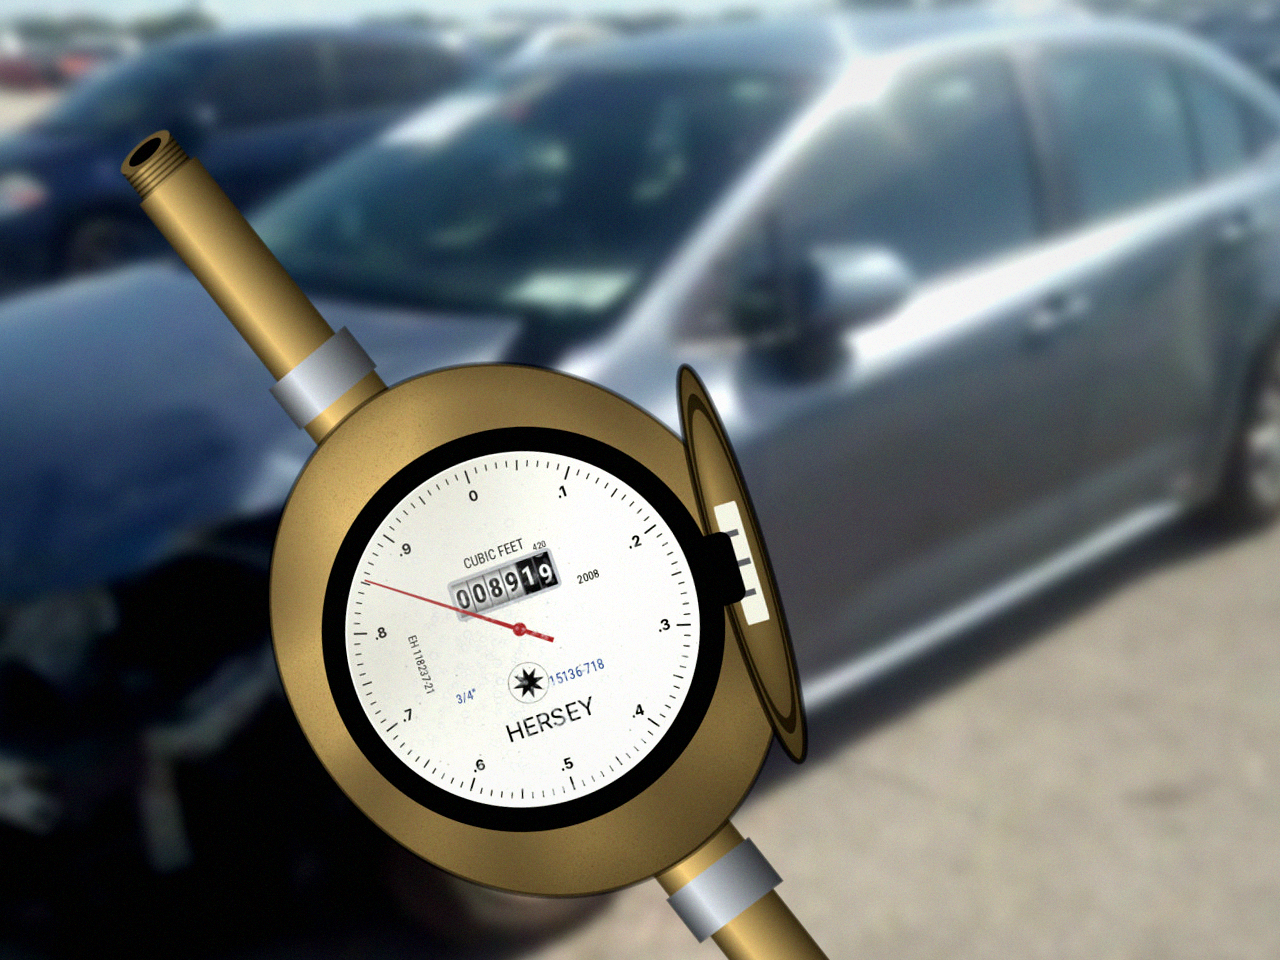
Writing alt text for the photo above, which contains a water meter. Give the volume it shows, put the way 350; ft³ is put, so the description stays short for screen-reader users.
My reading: 8918.85; ft³
